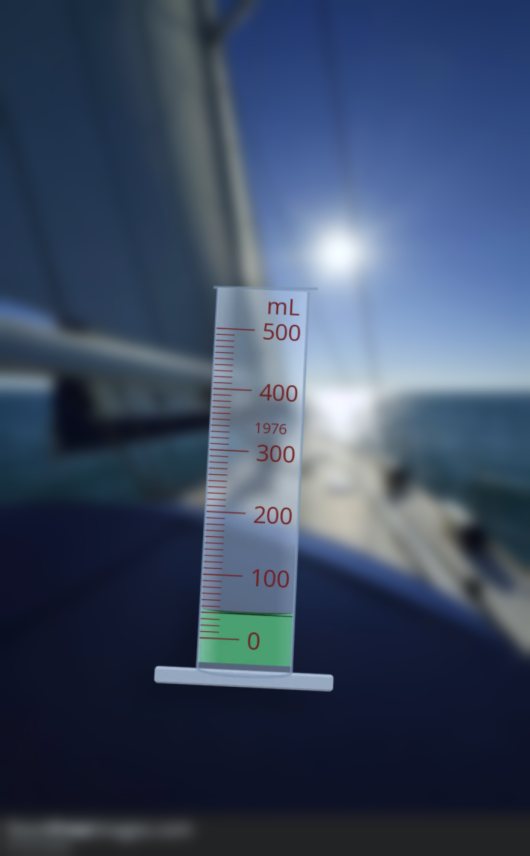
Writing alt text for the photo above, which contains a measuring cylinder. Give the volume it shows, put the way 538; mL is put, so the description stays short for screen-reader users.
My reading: 40; mL
